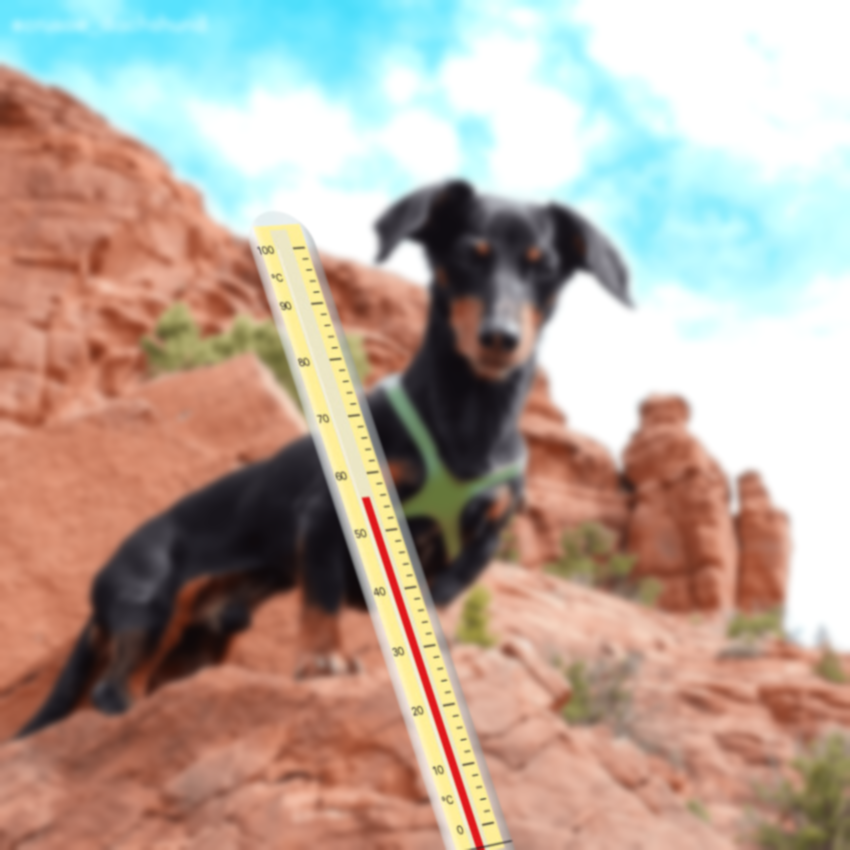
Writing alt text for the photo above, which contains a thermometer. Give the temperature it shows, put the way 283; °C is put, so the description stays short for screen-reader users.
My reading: 56; °C
